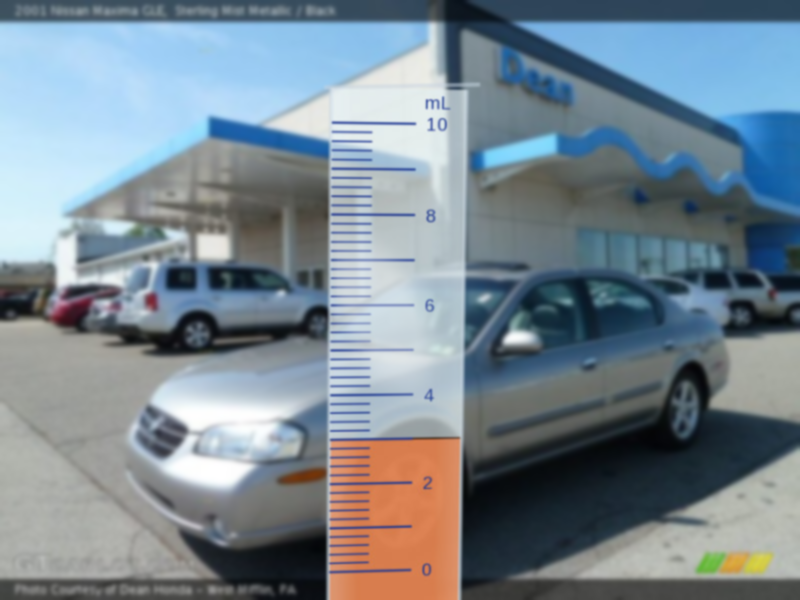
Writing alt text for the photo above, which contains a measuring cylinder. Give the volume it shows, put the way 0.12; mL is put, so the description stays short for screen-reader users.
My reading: 3; mL
